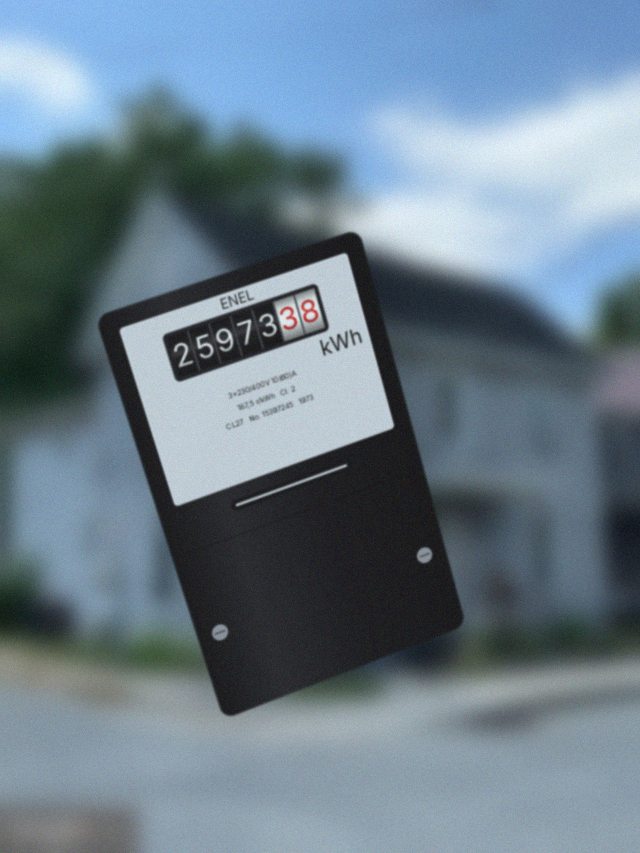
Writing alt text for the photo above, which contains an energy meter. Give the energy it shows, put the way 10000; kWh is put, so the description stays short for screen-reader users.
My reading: 25973.38; kWh
